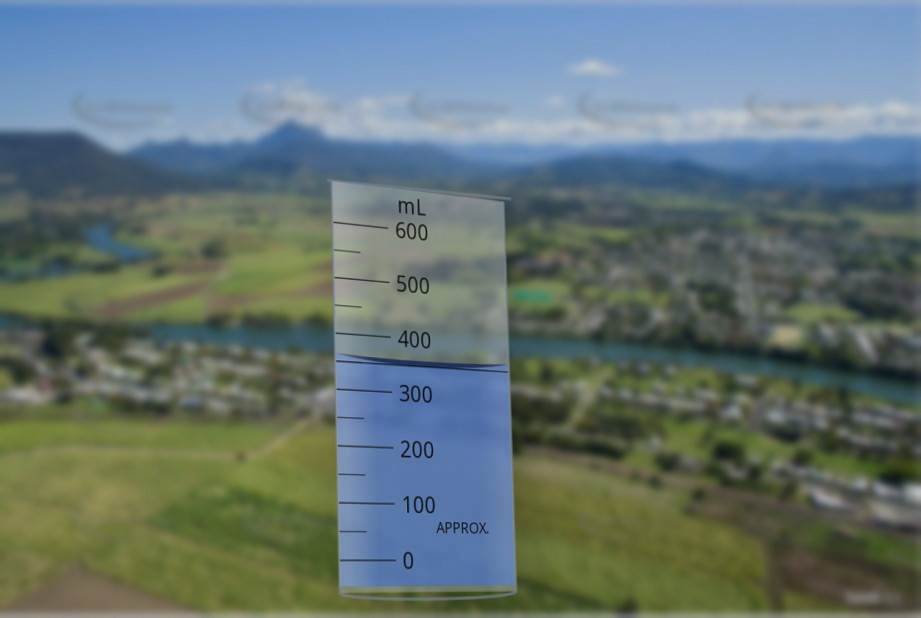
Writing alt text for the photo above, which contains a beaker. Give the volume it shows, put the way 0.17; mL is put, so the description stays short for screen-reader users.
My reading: 350; mL
